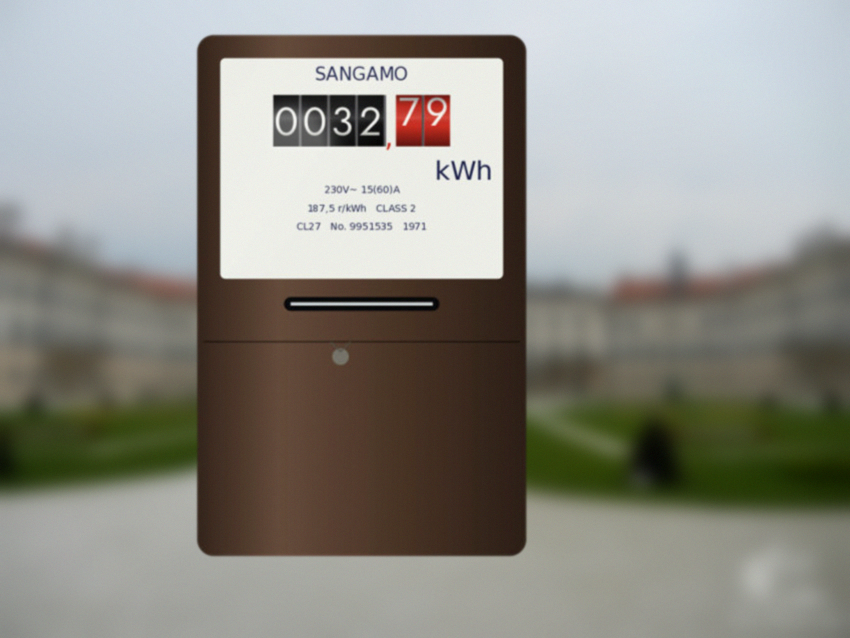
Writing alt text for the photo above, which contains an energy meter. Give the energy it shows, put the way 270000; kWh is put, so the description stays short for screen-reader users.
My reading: 32.79; kWh
